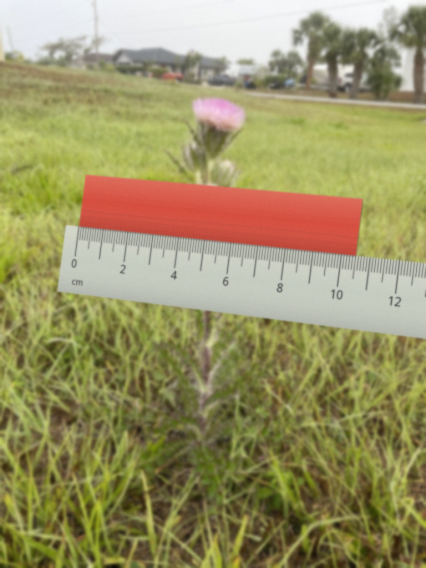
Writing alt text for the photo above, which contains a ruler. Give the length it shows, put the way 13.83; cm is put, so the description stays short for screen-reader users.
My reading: 10.5; cm
